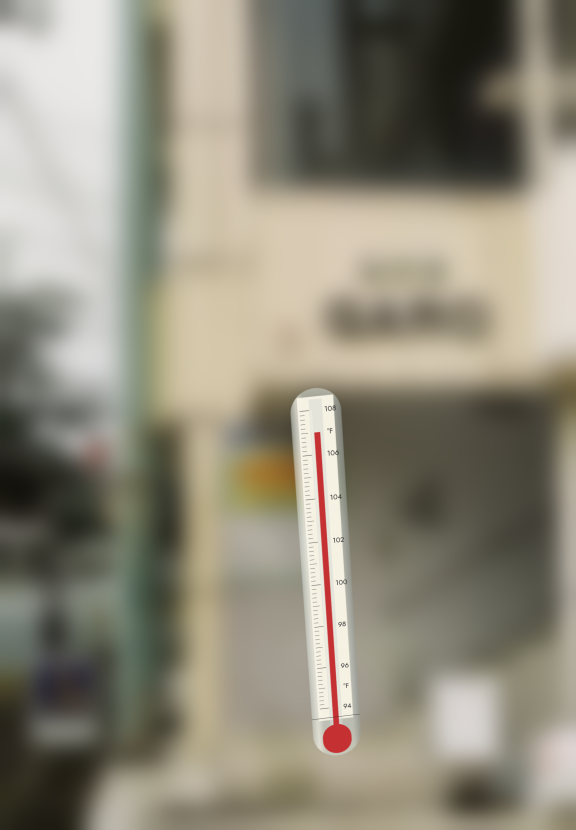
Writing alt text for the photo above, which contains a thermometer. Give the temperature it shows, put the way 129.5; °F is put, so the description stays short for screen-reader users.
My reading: 107; °F
